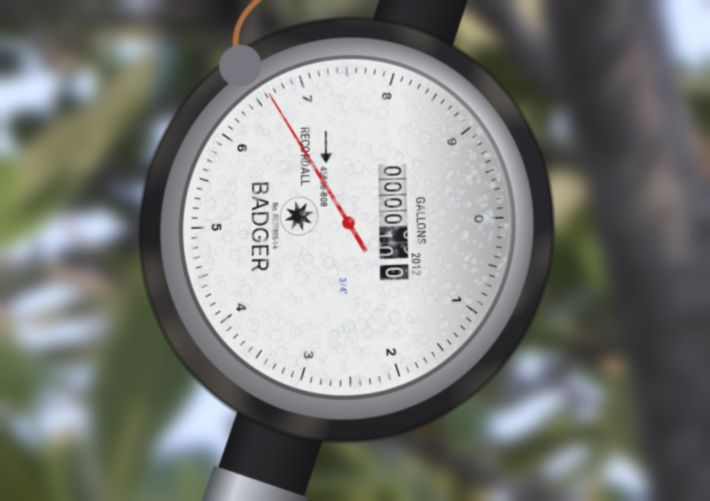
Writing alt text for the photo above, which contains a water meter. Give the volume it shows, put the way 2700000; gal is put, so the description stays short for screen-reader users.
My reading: 96.6; gal
